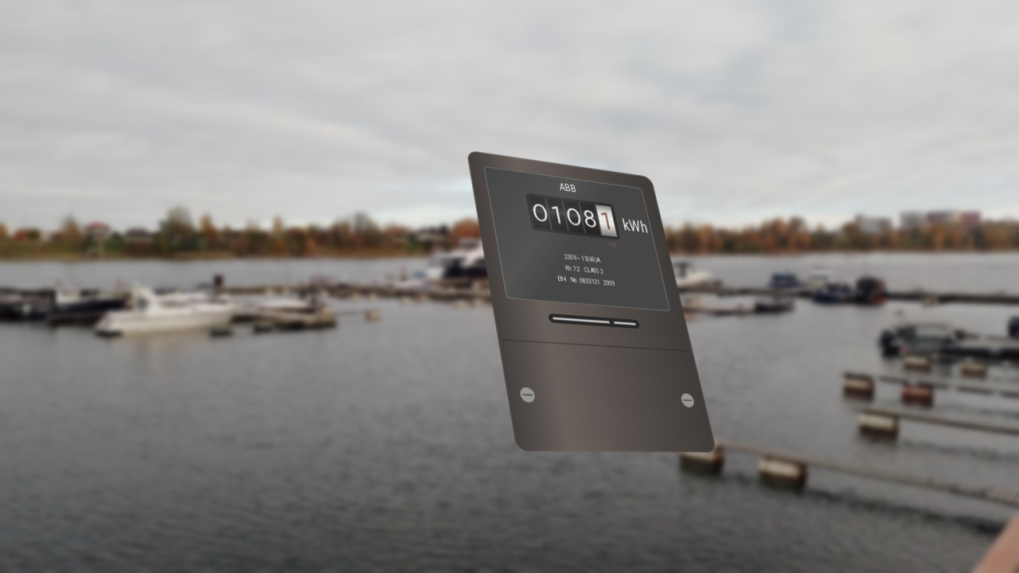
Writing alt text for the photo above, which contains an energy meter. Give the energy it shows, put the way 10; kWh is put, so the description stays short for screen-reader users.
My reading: 108.1; kWh
